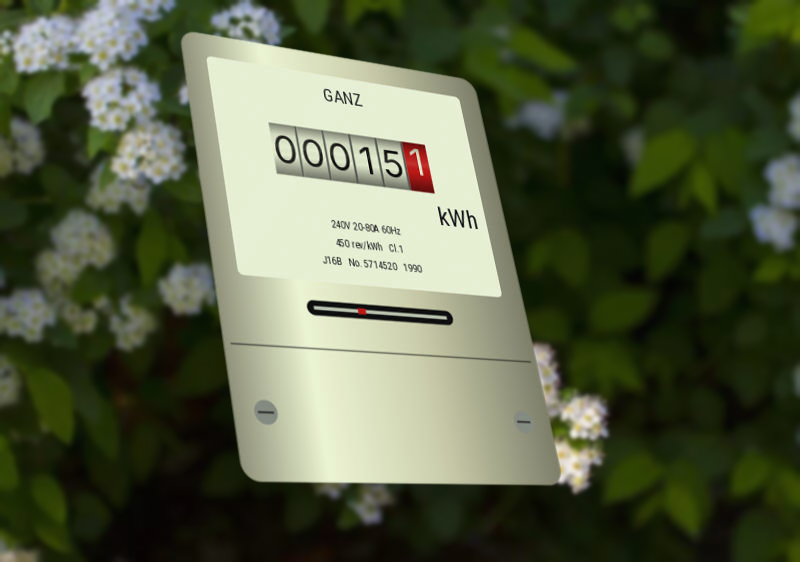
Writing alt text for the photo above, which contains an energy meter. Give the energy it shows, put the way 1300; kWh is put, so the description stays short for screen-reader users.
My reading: 15.1; kWh
